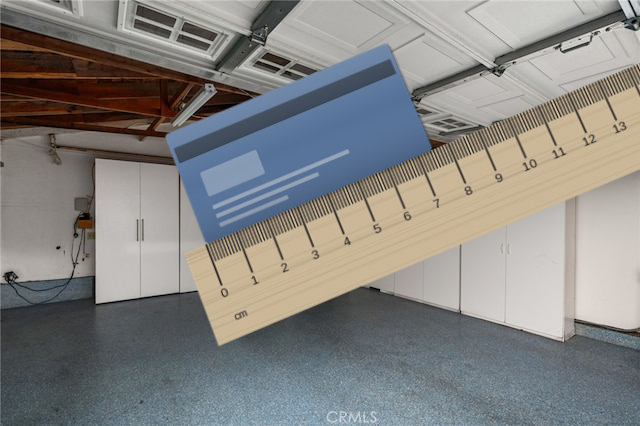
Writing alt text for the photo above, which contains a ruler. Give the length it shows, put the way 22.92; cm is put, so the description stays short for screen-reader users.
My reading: 7.5; cm
